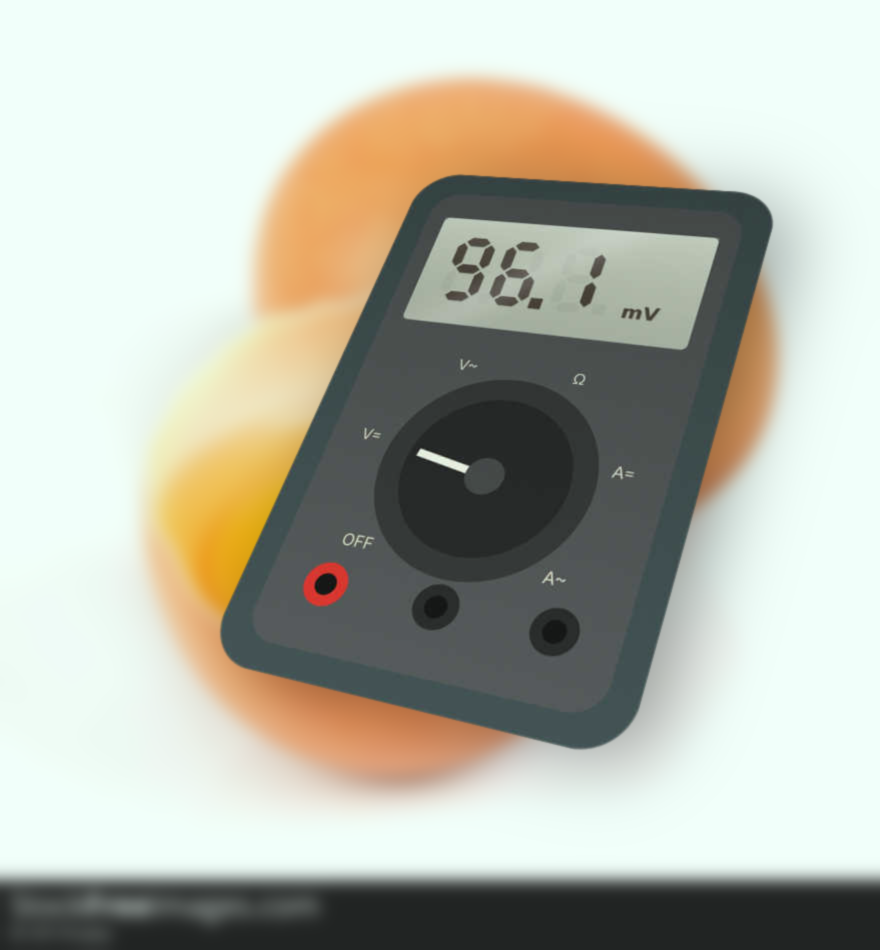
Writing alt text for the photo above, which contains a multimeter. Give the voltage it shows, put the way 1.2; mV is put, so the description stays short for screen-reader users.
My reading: 96.1; mV
